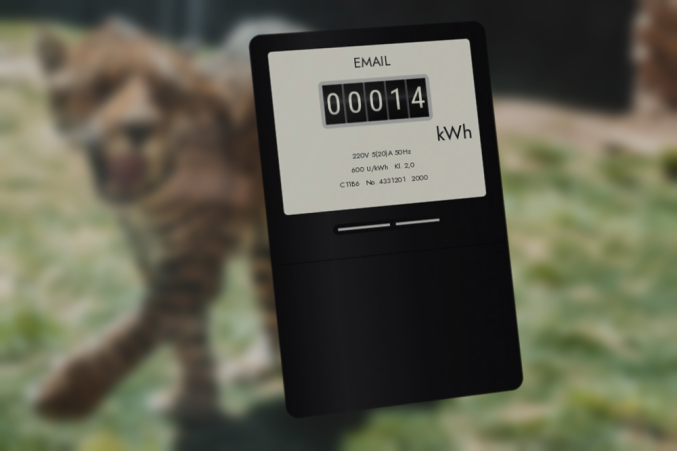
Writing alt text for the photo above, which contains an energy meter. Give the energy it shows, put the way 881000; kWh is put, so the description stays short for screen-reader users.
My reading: 14; kWh
